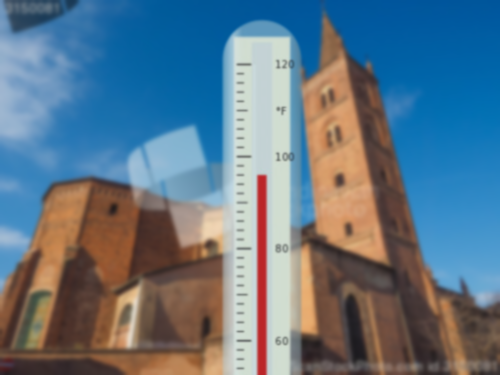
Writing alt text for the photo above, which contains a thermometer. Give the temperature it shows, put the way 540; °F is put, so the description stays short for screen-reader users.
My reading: 96; °F
